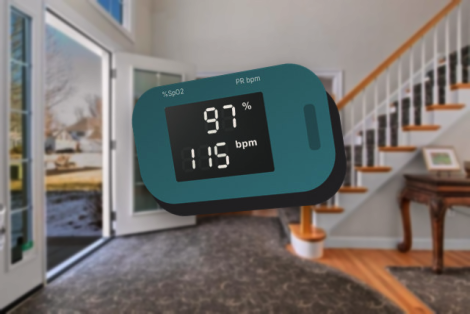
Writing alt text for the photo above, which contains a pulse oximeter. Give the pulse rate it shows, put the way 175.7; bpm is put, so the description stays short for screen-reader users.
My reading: 115; bpm
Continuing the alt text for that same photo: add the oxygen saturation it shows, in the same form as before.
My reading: 97; %
